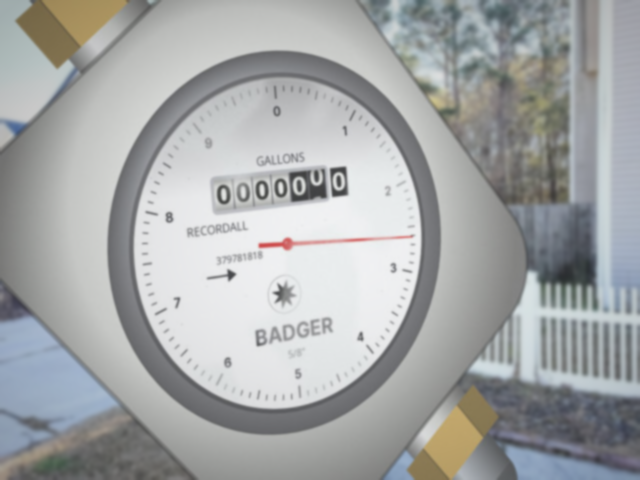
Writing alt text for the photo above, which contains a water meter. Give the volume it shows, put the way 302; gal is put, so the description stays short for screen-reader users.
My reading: 2.6; gal
